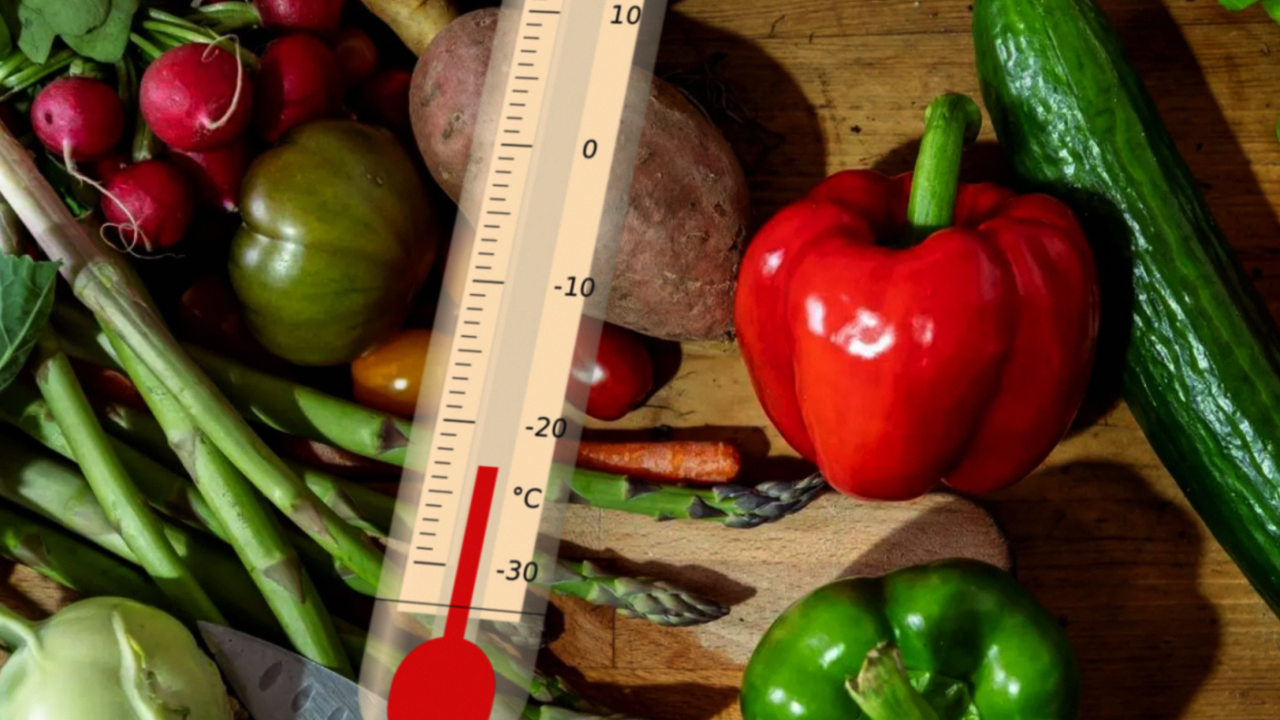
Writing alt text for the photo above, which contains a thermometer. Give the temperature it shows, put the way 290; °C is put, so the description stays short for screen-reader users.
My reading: -23; °C
